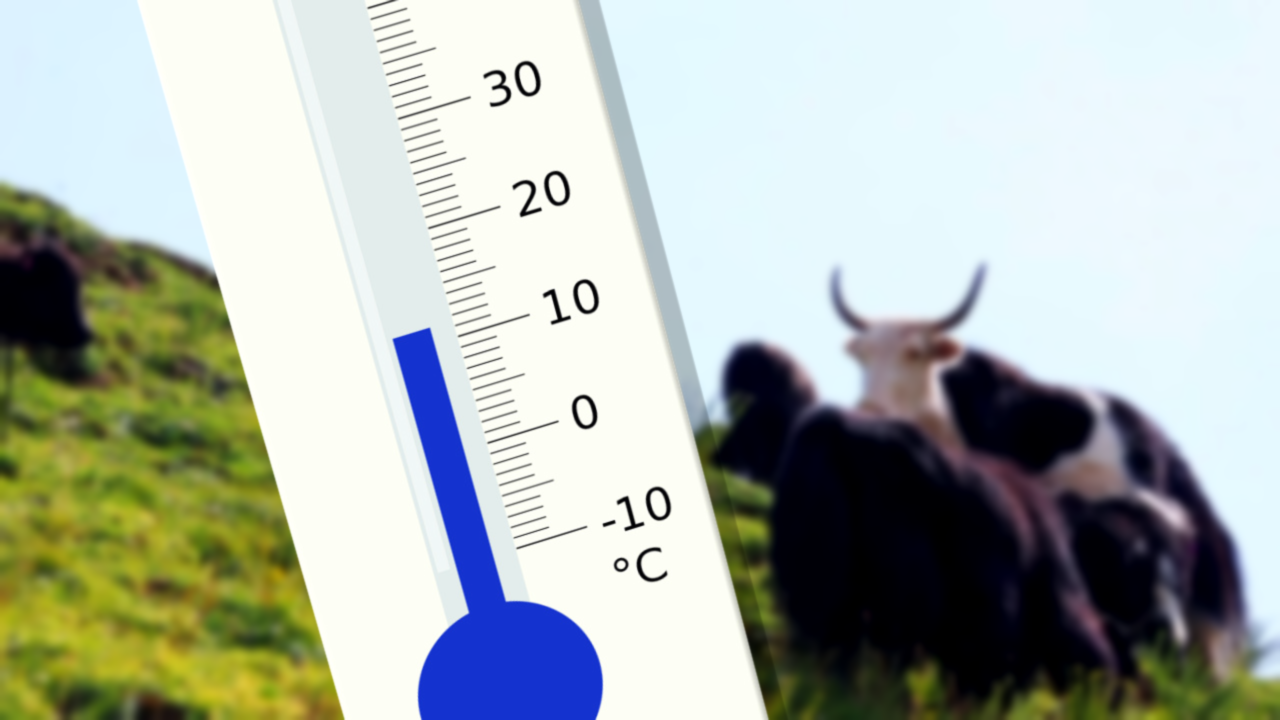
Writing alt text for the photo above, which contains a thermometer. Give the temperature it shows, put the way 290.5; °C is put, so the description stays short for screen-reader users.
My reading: 11.5; °C
